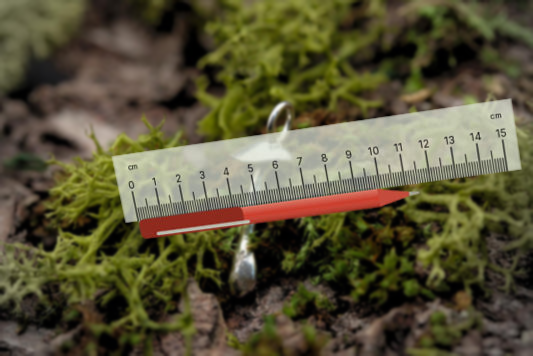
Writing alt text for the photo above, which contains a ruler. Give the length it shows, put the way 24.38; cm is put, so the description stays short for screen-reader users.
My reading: 11.5; cm
